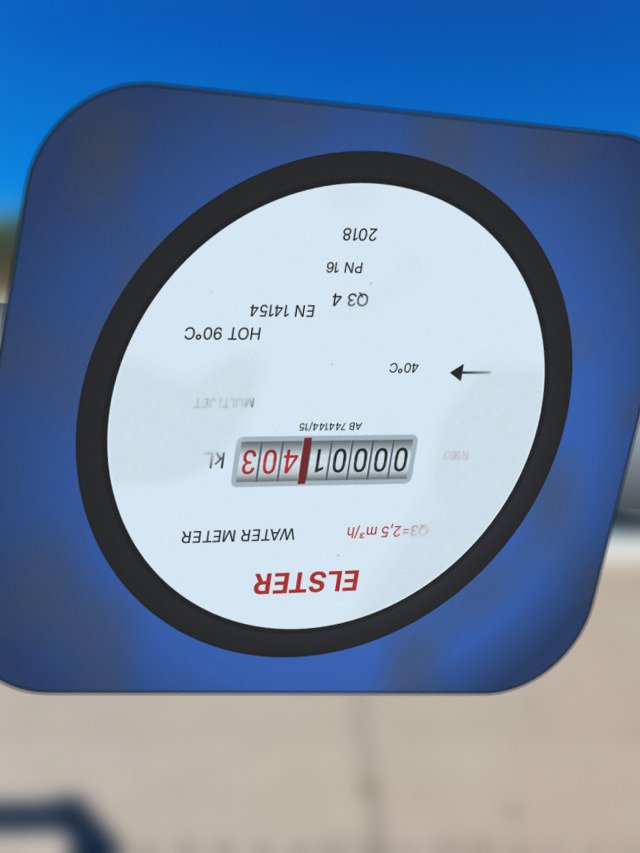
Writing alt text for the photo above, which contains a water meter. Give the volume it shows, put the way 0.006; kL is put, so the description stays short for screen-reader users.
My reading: 1.403; kL
